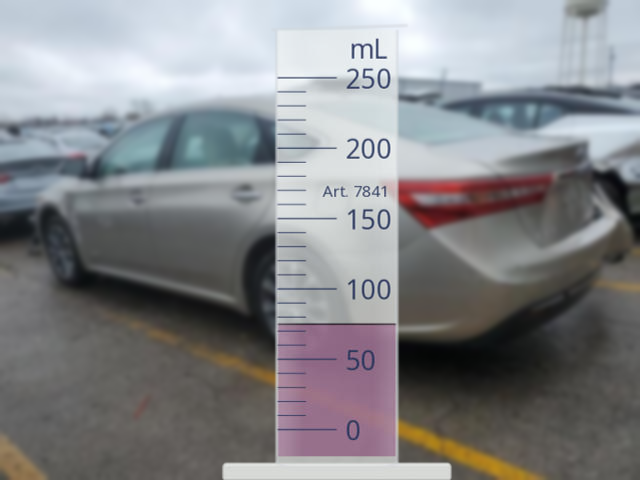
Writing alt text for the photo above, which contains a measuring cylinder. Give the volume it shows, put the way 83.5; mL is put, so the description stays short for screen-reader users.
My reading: 75; mL
